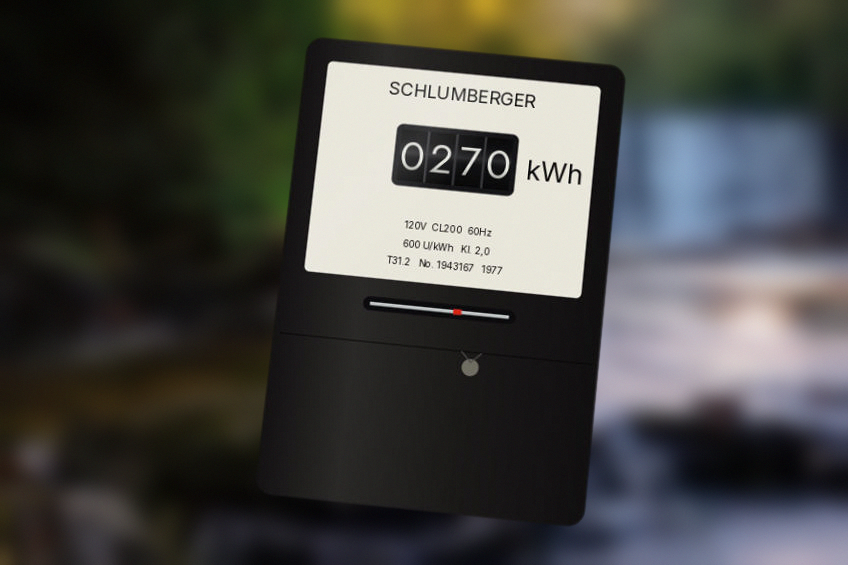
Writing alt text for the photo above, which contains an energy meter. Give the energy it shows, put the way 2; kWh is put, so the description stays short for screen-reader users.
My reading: 270; kWh
